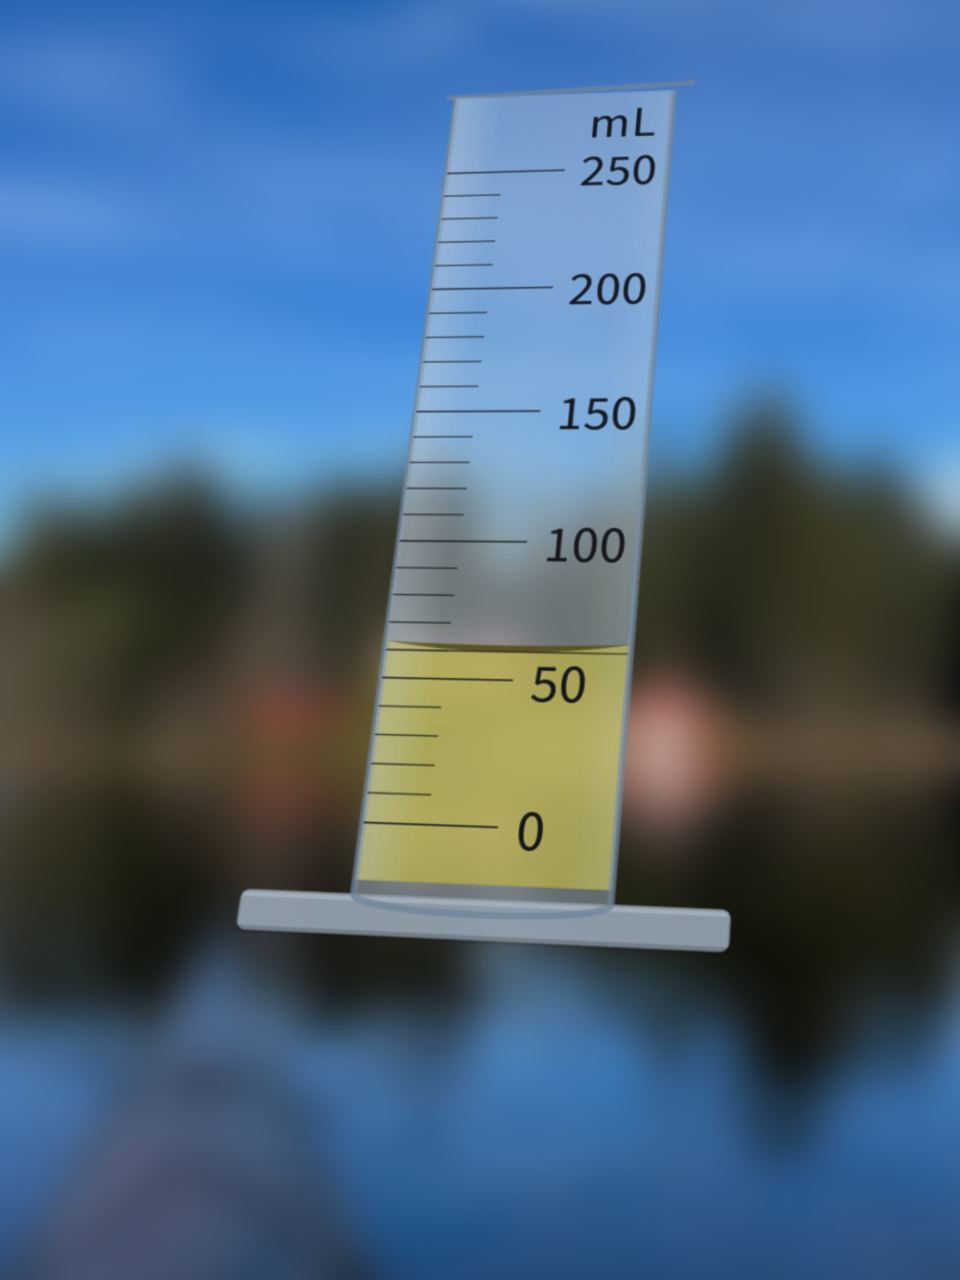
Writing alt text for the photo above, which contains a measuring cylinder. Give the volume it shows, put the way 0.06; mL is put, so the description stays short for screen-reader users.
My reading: 60; mL
